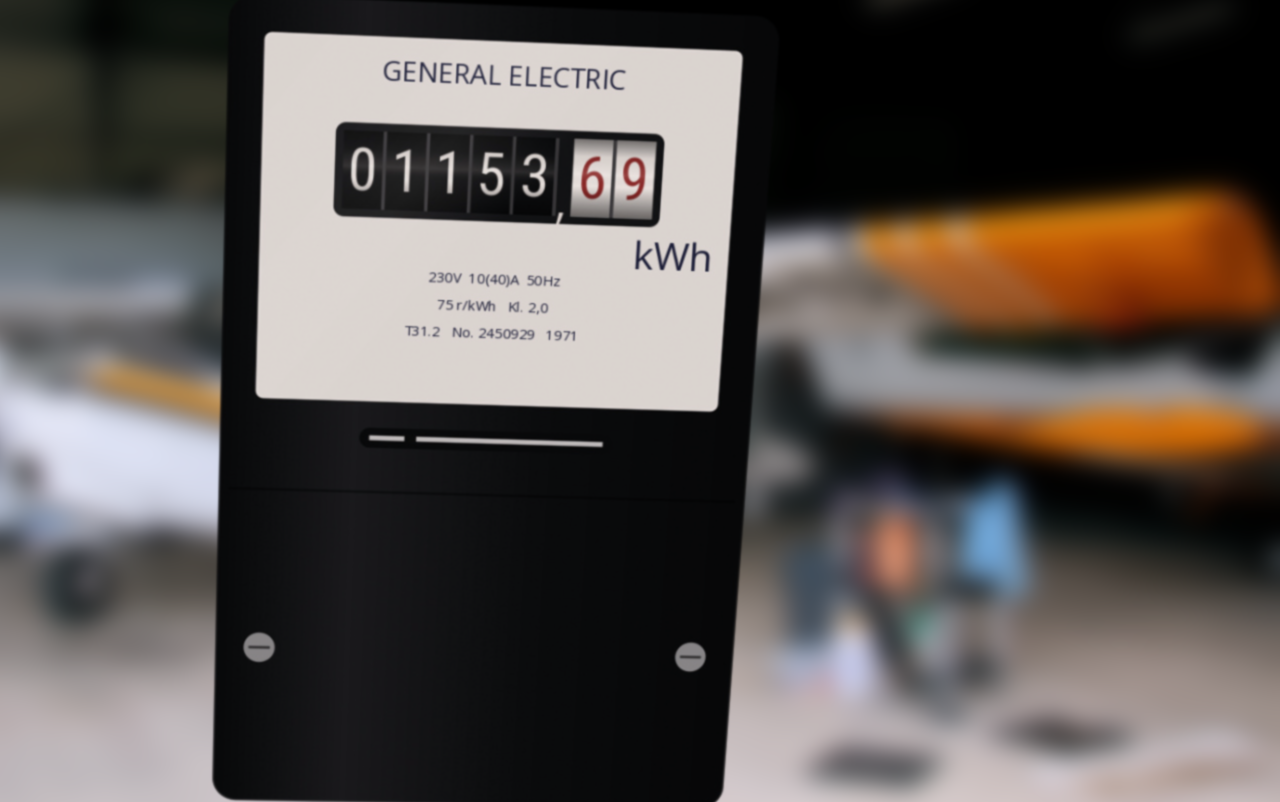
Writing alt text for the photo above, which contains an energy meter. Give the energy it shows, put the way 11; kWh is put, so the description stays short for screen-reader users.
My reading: 1153.69; kWh
